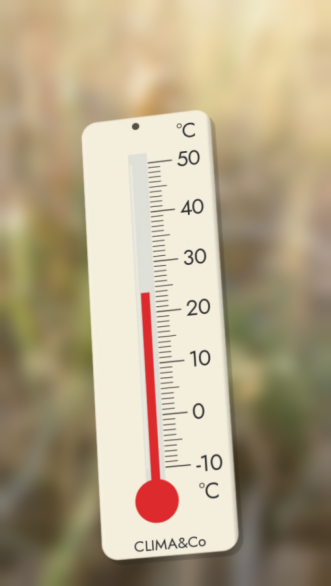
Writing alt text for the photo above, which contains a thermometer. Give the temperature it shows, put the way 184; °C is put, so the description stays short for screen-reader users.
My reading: 24; °C
